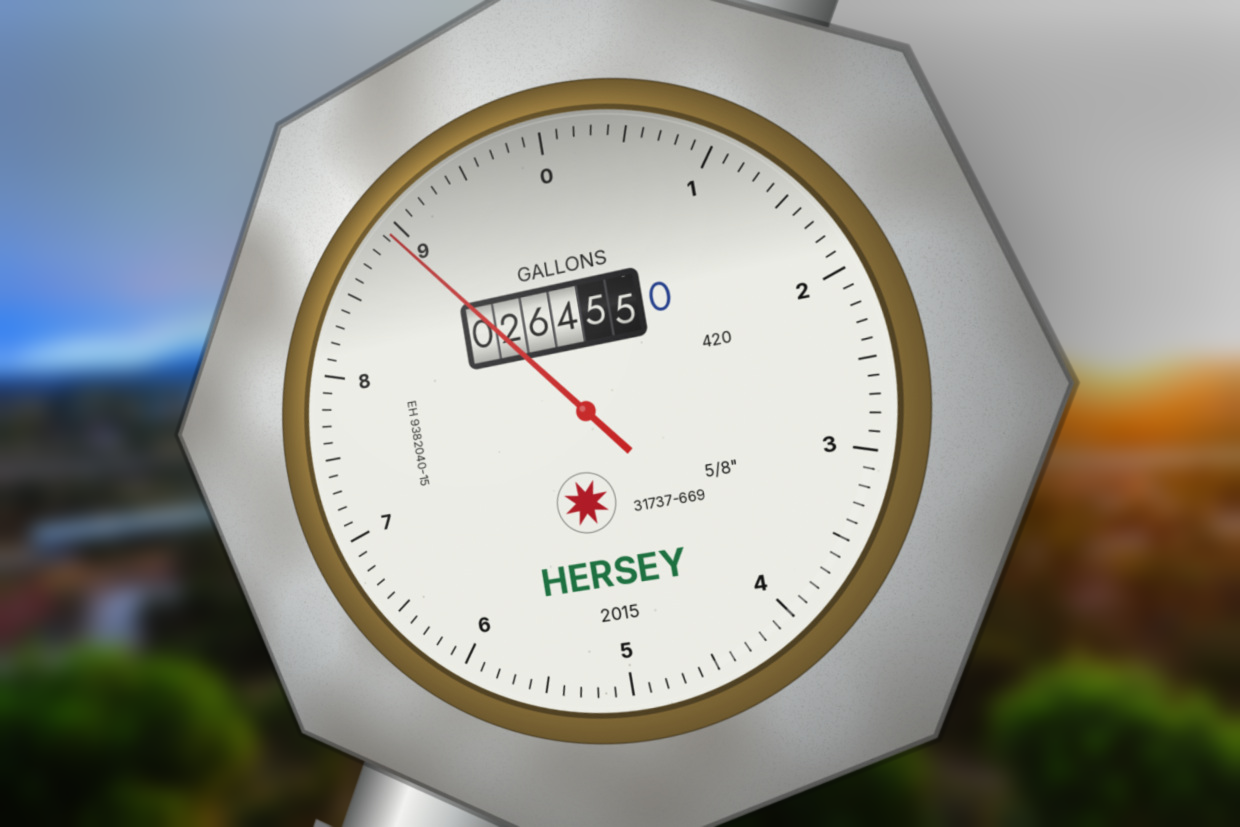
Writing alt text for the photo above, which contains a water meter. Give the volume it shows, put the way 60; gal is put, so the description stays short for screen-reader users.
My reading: 264548.9; gal
